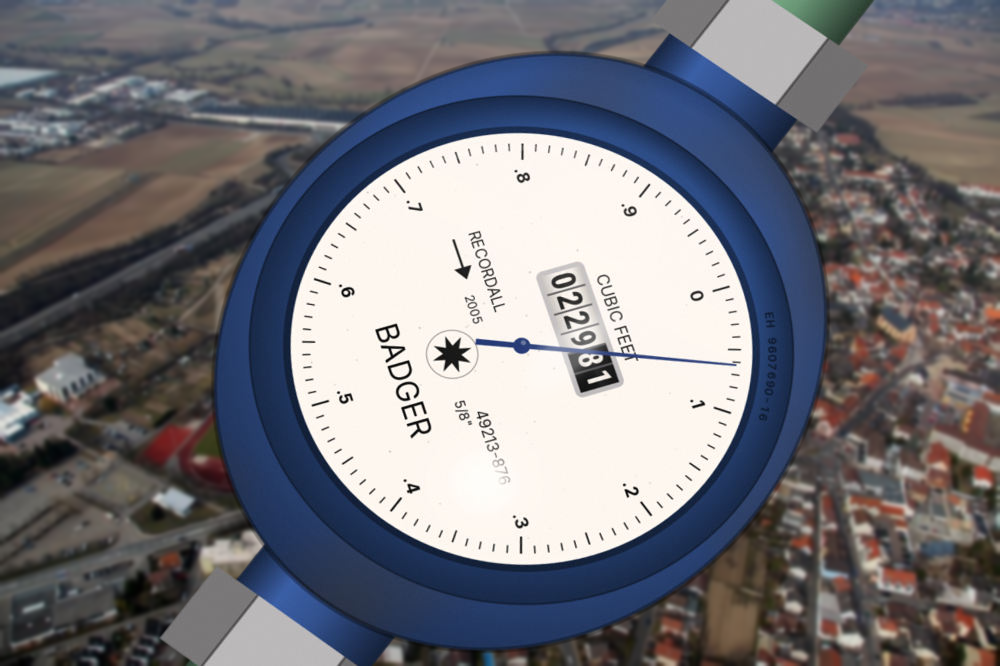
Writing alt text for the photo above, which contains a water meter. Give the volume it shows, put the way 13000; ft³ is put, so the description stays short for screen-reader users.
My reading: 22981.06; ft³
